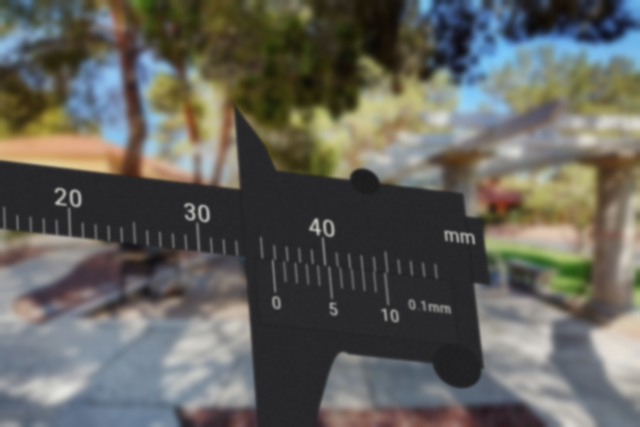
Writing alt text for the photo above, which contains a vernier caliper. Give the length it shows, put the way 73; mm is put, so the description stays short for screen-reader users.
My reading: 35.8; mm
